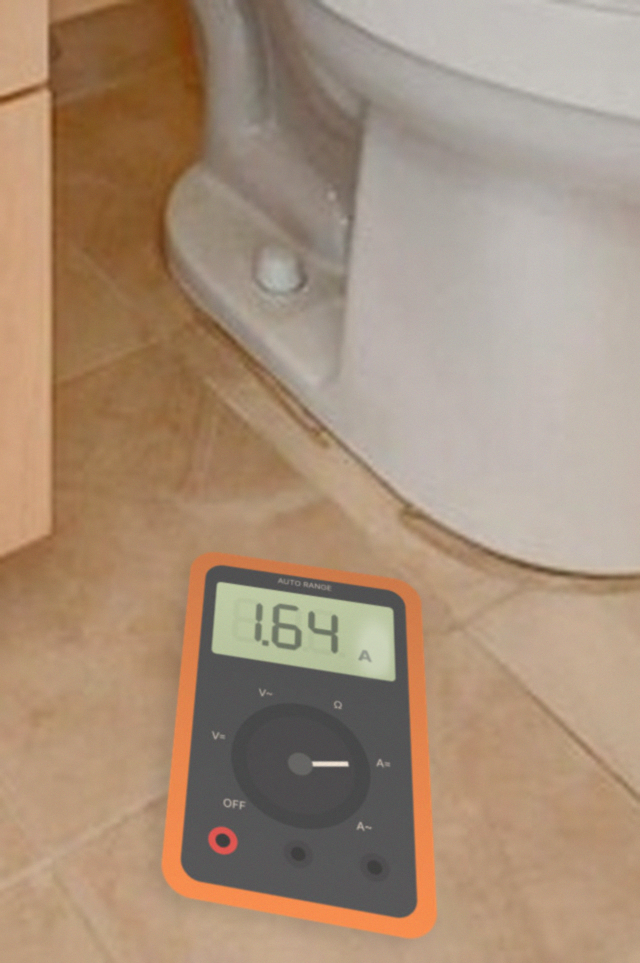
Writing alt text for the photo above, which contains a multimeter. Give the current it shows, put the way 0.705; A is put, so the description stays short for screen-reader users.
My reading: 1.64; A
